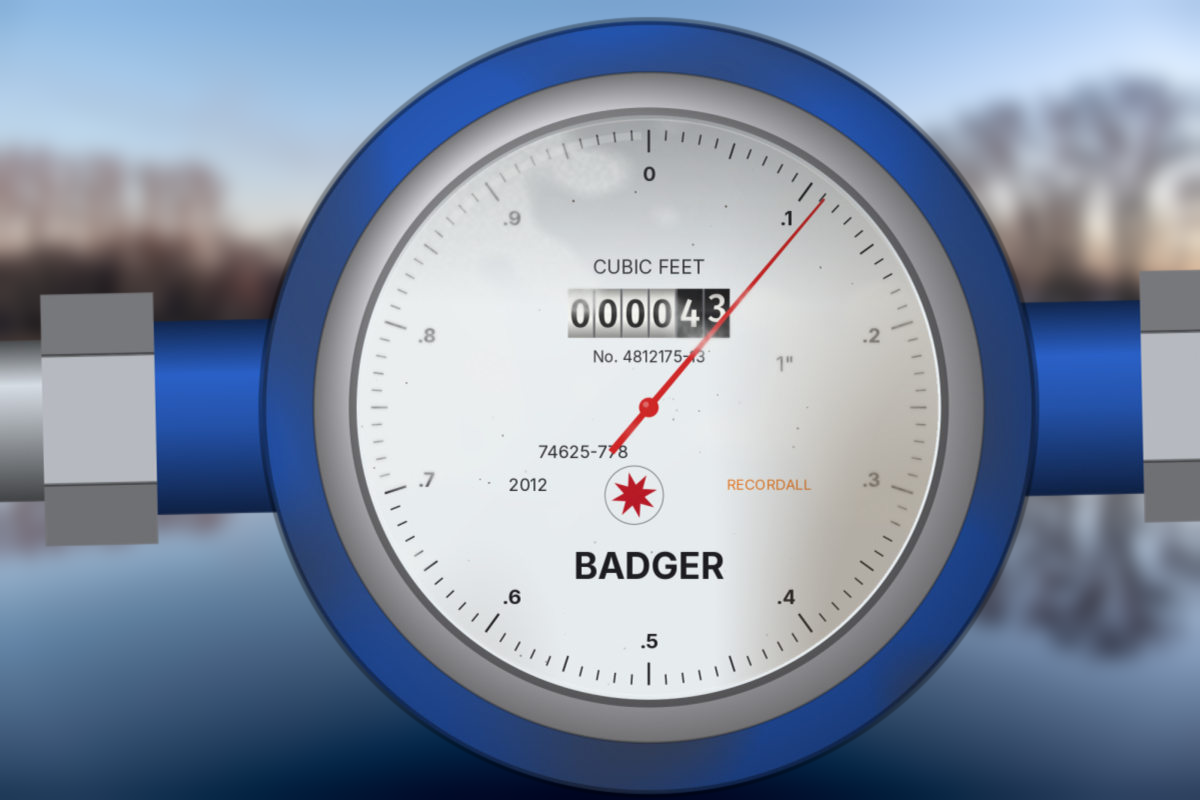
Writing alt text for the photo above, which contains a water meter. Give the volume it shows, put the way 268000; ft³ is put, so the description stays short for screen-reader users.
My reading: 43.11; ft³
